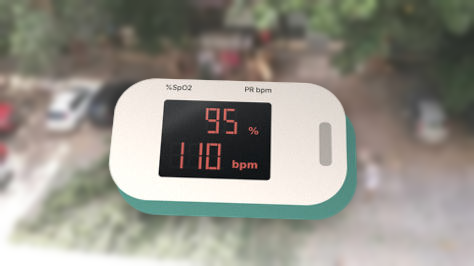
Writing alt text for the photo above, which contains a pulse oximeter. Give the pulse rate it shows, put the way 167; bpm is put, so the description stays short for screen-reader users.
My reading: 110; bpm
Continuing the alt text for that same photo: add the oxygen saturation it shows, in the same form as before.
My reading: 95; %
